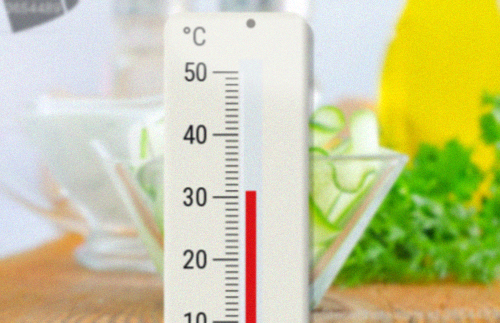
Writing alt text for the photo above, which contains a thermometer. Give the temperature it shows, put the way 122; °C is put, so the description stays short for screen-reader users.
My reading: 31; °C
